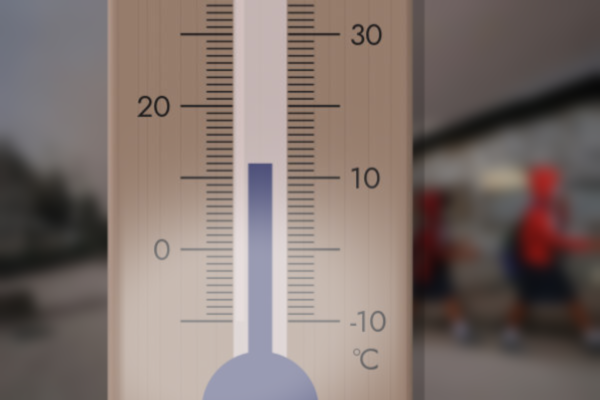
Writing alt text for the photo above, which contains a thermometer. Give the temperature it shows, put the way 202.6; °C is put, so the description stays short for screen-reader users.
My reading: 12; °C
